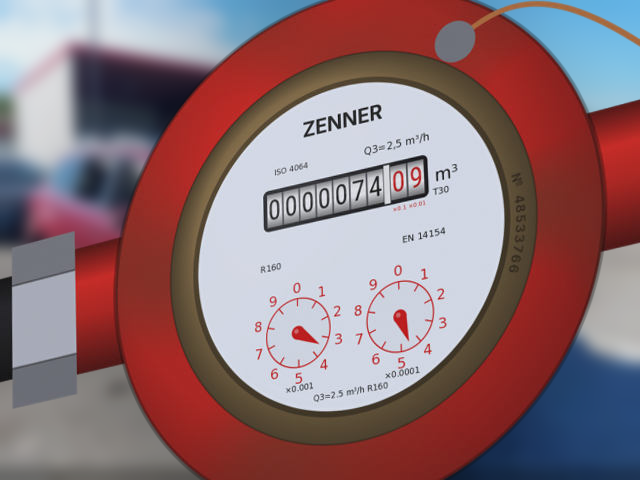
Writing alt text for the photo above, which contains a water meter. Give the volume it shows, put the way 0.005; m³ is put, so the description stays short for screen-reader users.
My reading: 74.0934; m³
